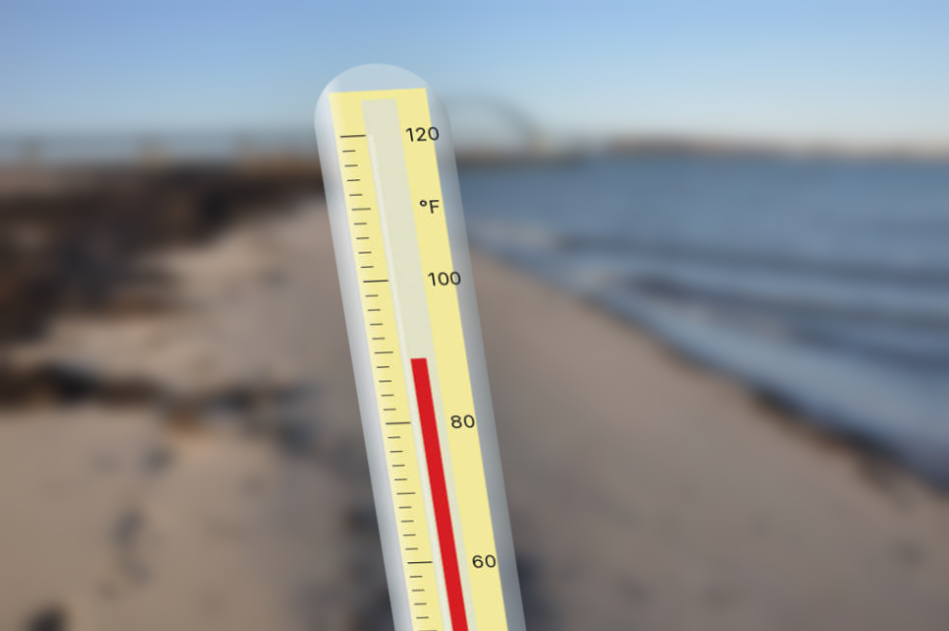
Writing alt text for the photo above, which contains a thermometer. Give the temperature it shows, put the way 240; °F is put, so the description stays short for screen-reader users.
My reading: 89; °F
